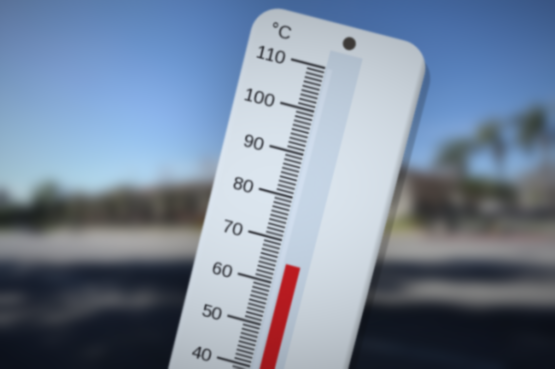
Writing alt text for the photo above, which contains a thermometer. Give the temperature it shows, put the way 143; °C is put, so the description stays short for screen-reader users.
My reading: 65; °C
